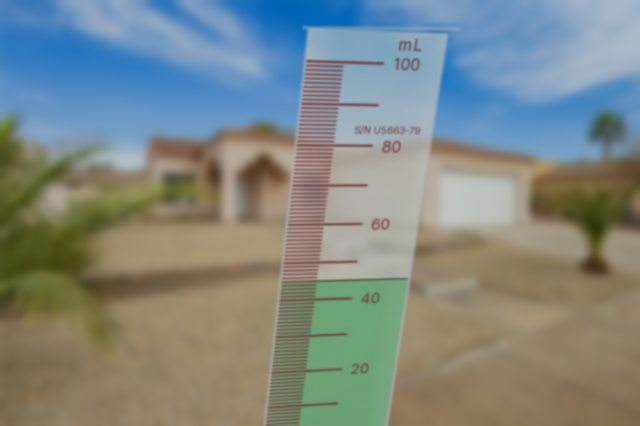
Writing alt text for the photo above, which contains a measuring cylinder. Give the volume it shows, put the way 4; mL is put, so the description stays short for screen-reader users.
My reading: 45; mL
